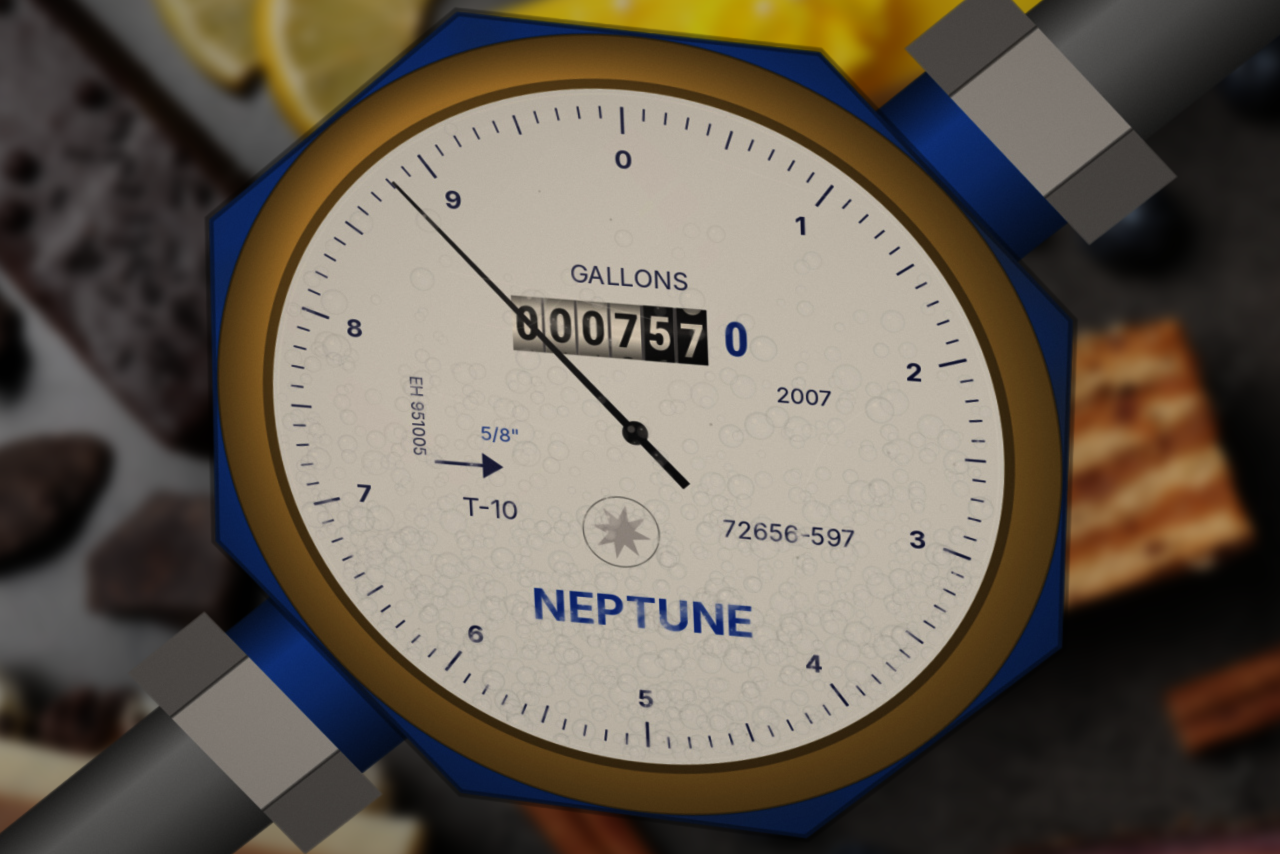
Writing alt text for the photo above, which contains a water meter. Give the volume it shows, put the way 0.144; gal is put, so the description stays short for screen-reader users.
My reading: 7568.8; gal
